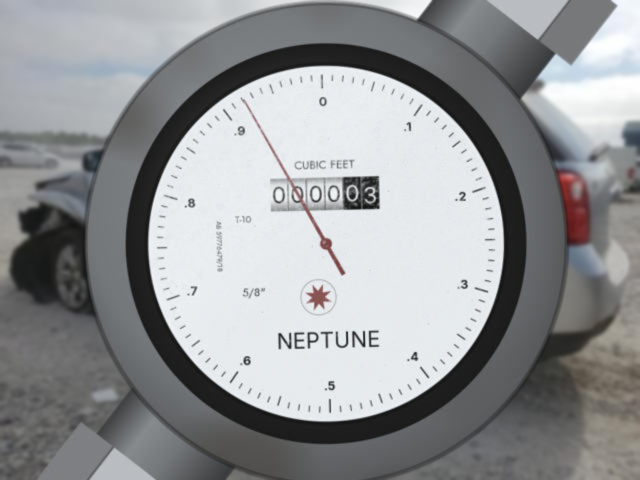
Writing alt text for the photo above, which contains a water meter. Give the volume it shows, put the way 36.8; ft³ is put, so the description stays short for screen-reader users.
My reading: 2.92; ft³
